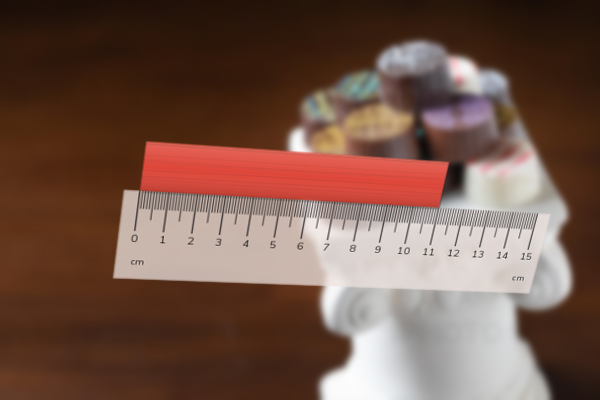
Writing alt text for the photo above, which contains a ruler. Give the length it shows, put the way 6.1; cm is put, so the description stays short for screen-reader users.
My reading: 11; cm
